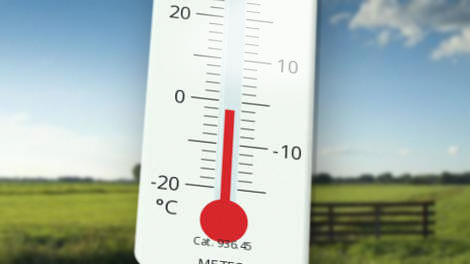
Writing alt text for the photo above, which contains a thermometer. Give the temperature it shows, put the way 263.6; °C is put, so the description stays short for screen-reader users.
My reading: -2; °C
